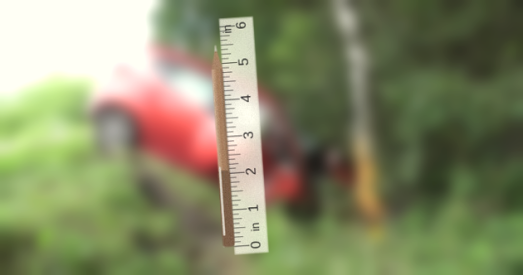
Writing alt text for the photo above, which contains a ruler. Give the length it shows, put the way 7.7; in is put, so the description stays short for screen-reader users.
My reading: 5.5; in
